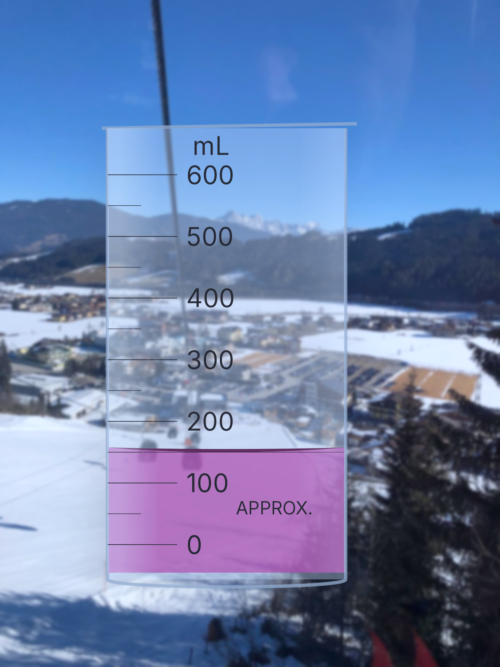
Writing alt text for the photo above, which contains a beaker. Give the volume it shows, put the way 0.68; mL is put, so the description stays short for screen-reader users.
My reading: 150; mL
